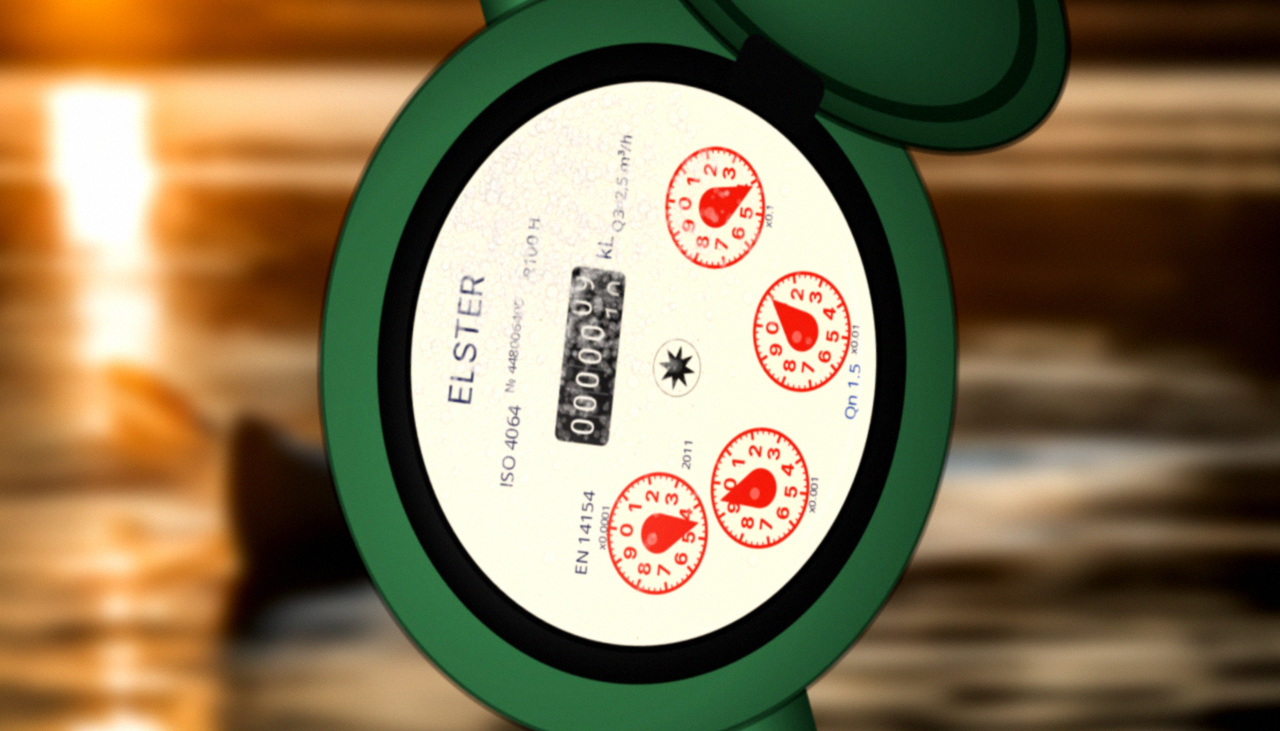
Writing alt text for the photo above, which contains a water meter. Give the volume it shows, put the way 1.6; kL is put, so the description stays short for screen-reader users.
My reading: 9.4094; kL
